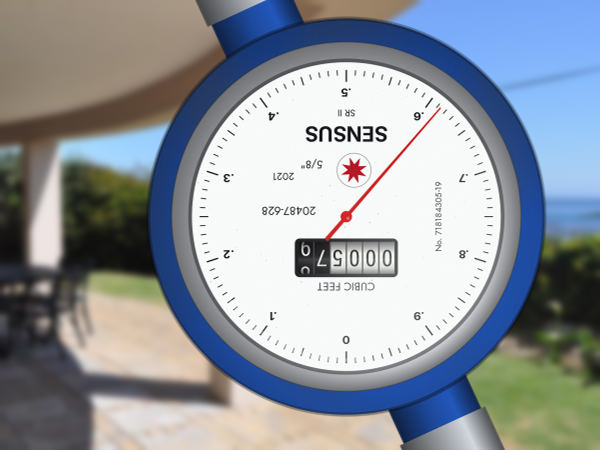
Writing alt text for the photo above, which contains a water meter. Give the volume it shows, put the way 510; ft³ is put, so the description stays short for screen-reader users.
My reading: 578.61; ft³
